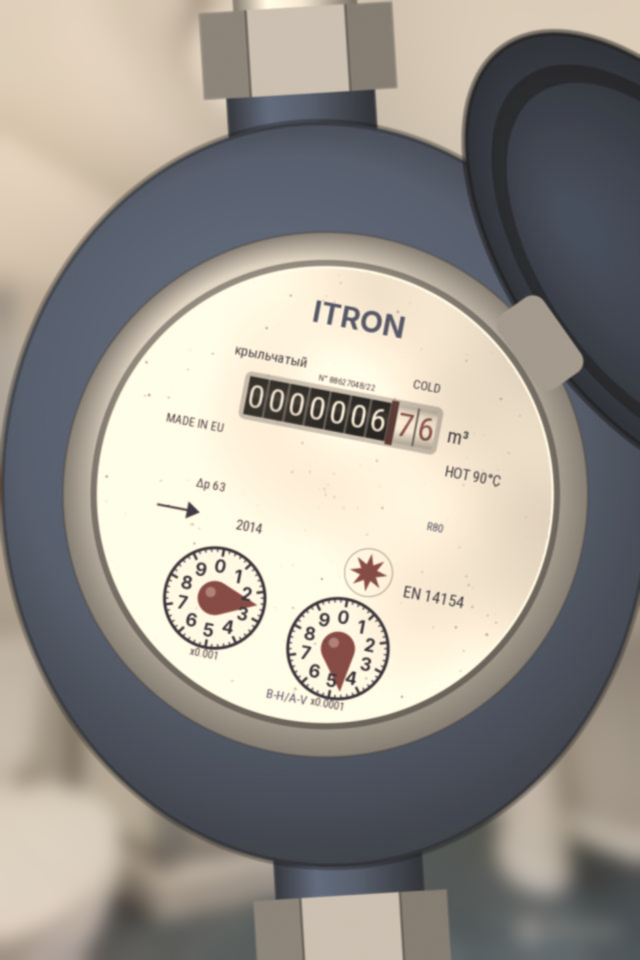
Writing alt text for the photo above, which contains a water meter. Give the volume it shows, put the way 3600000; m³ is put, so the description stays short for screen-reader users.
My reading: 6.7624; m³
